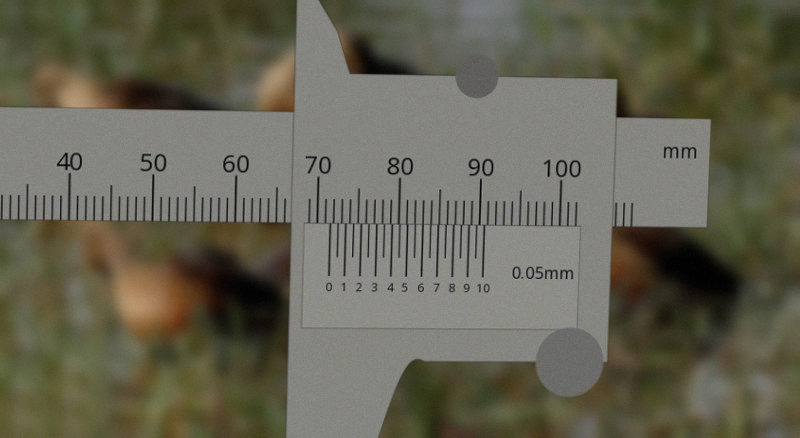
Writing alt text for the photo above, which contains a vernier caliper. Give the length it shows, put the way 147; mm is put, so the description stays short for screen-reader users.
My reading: 71.6; mm
